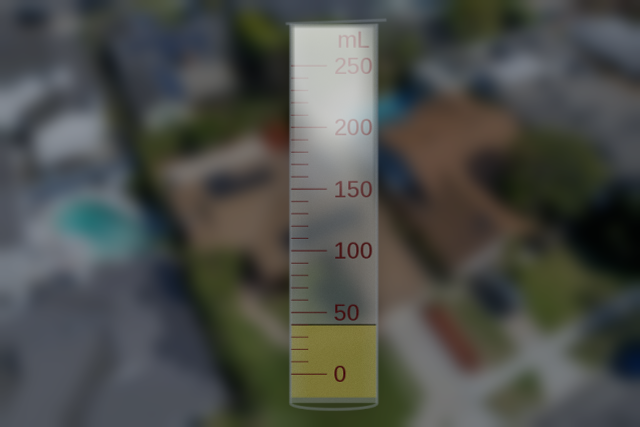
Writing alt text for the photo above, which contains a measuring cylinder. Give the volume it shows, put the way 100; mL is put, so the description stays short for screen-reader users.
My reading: 40; mL
